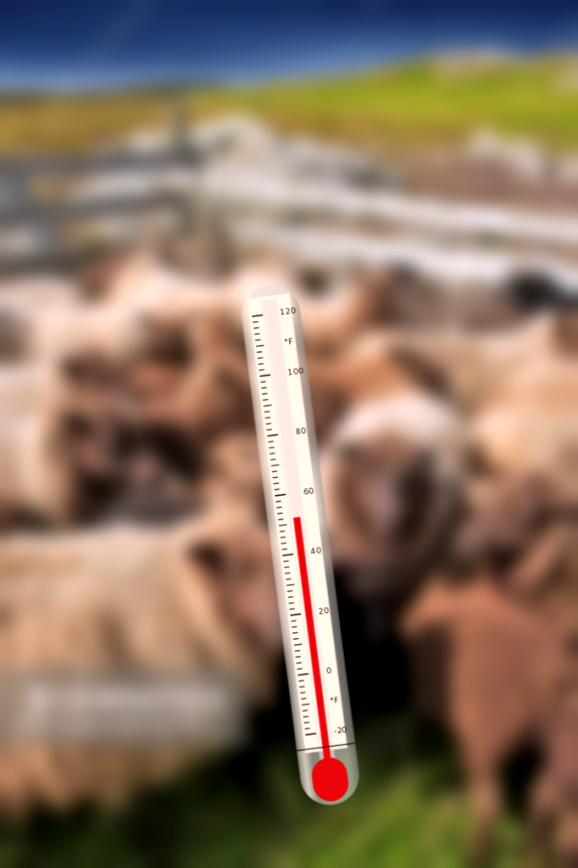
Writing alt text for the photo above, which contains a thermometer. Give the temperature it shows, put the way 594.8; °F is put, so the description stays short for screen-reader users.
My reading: 52; °F
